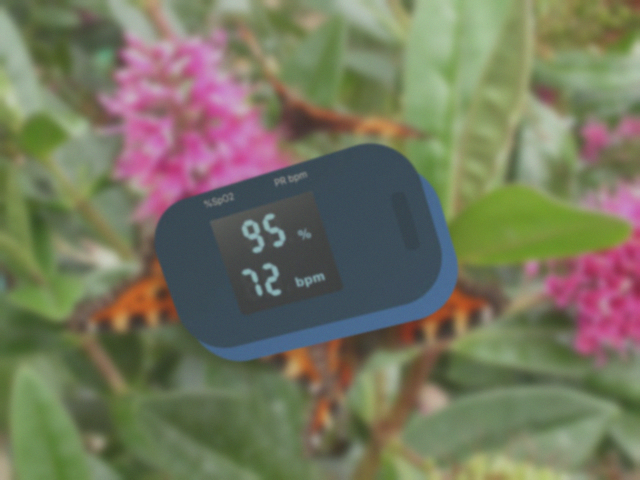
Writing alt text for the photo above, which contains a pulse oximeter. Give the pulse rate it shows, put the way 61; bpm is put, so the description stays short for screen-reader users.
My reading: 72; bpm
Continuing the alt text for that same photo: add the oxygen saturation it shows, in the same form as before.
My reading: 95; %
